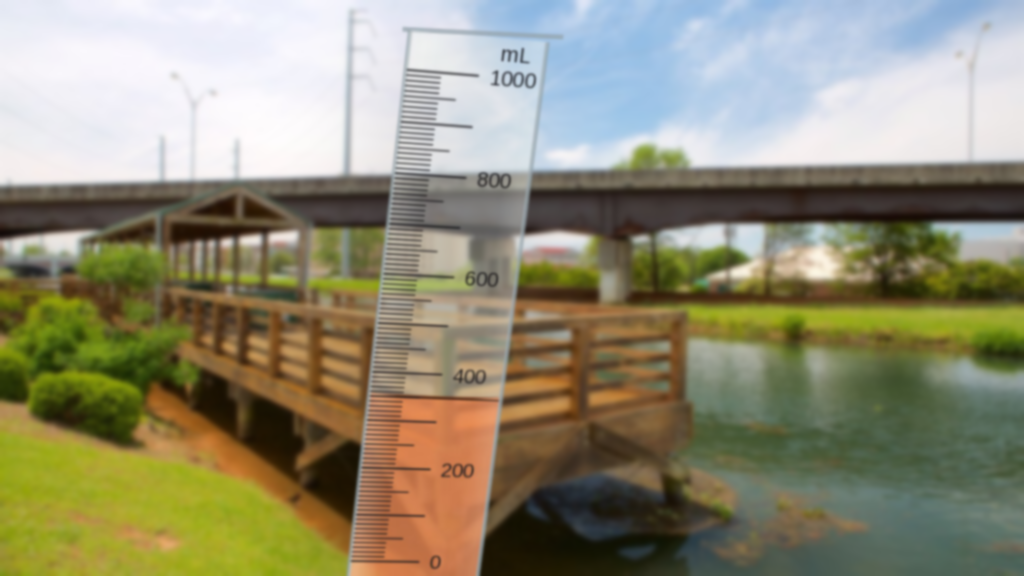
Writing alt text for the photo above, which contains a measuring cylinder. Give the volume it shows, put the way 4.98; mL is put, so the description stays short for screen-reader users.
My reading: 350; mL
